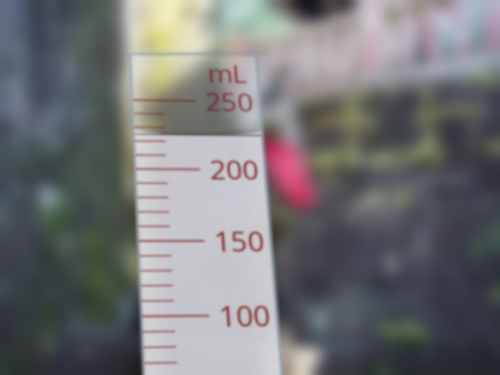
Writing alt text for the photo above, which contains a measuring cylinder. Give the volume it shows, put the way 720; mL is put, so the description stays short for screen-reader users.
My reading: 225; mL
